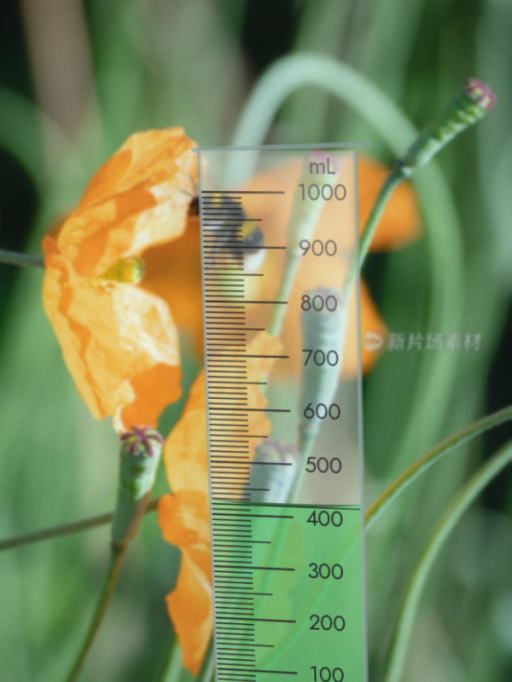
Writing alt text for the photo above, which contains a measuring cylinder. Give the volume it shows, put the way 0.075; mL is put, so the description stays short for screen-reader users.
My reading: 420; mL
